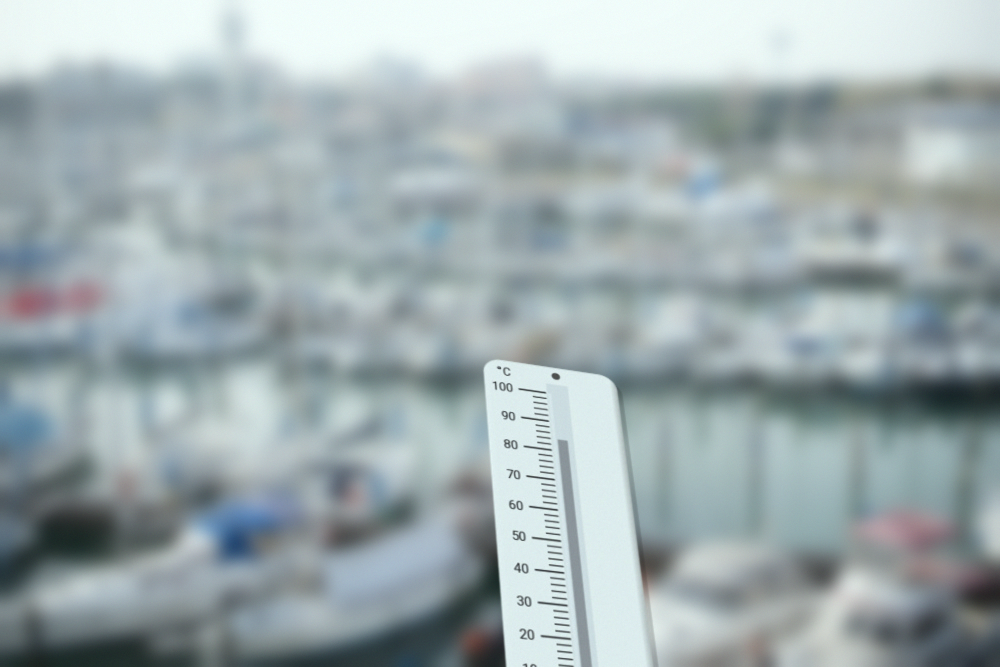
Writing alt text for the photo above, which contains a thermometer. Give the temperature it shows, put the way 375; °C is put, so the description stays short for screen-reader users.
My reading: 84; °C
